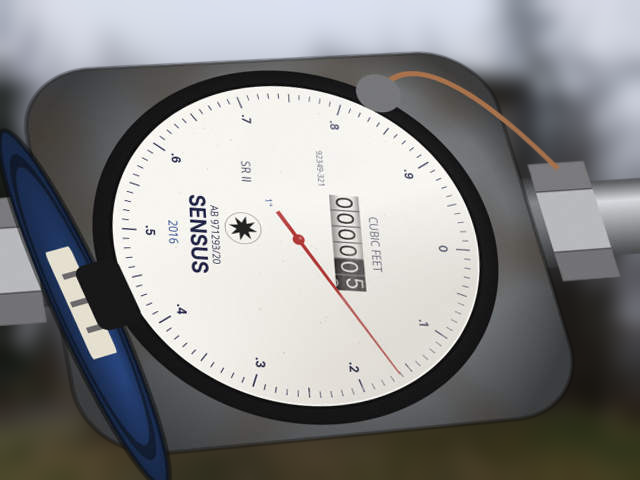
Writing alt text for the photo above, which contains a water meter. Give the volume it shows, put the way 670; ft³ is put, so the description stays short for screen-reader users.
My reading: 5.16; ft³
